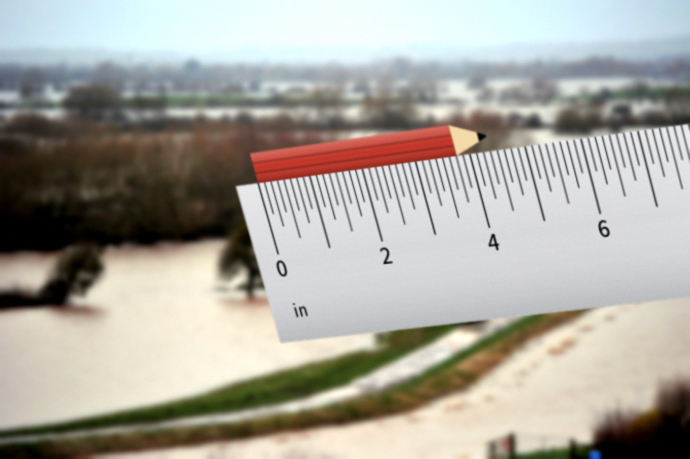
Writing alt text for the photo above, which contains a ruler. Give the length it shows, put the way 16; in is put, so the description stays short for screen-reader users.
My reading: 4.375; in
